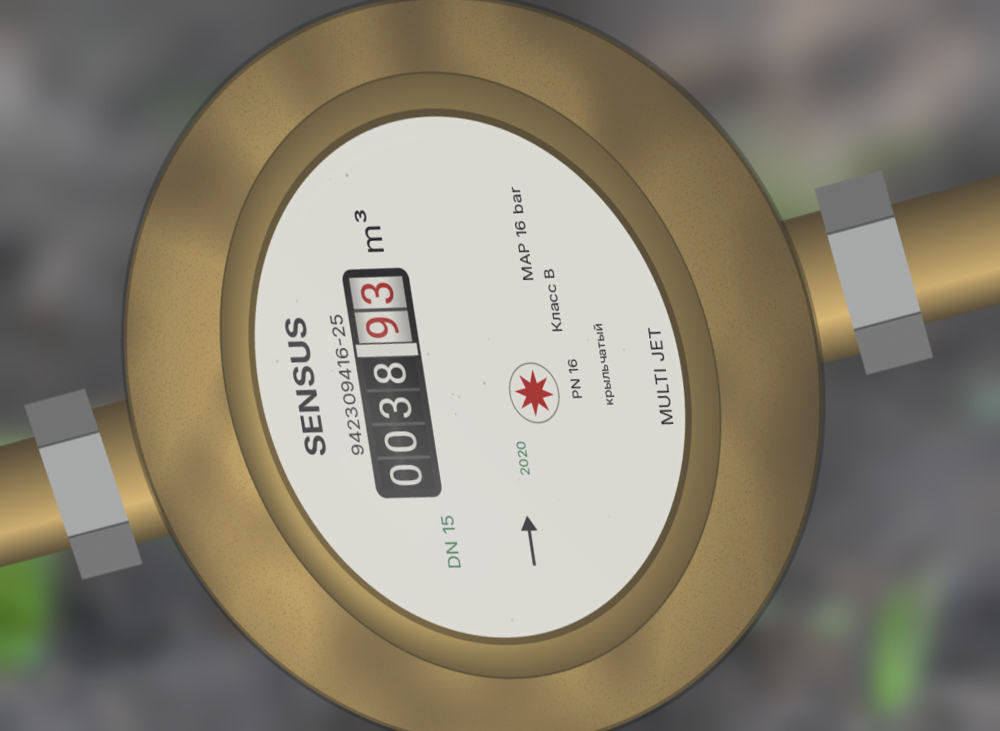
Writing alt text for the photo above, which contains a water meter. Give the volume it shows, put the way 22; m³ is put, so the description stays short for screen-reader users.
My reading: 38.93; m³
